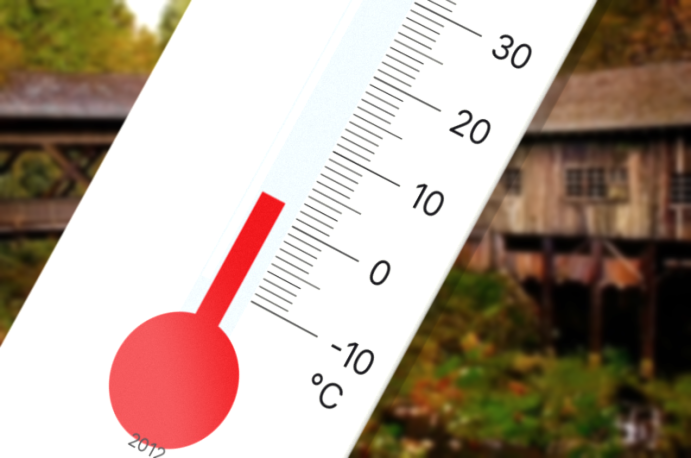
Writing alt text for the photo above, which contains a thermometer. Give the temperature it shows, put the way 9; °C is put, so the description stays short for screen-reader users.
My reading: 2; °C
